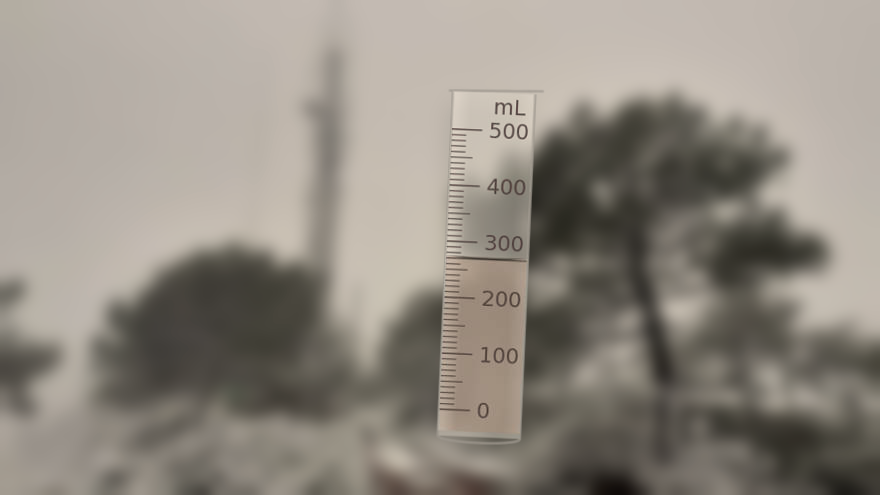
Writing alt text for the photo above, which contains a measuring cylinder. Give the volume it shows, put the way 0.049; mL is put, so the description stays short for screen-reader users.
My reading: 270; mL
